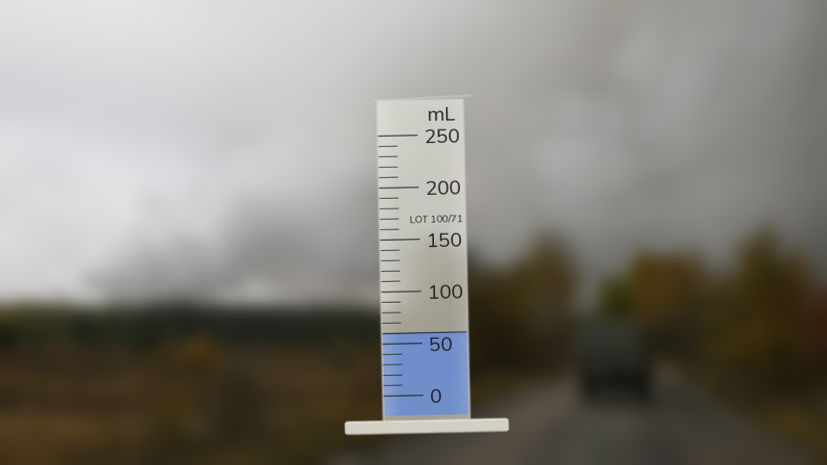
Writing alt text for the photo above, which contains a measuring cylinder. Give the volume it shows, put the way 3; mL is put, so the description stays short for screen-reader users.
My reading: 60; mL
